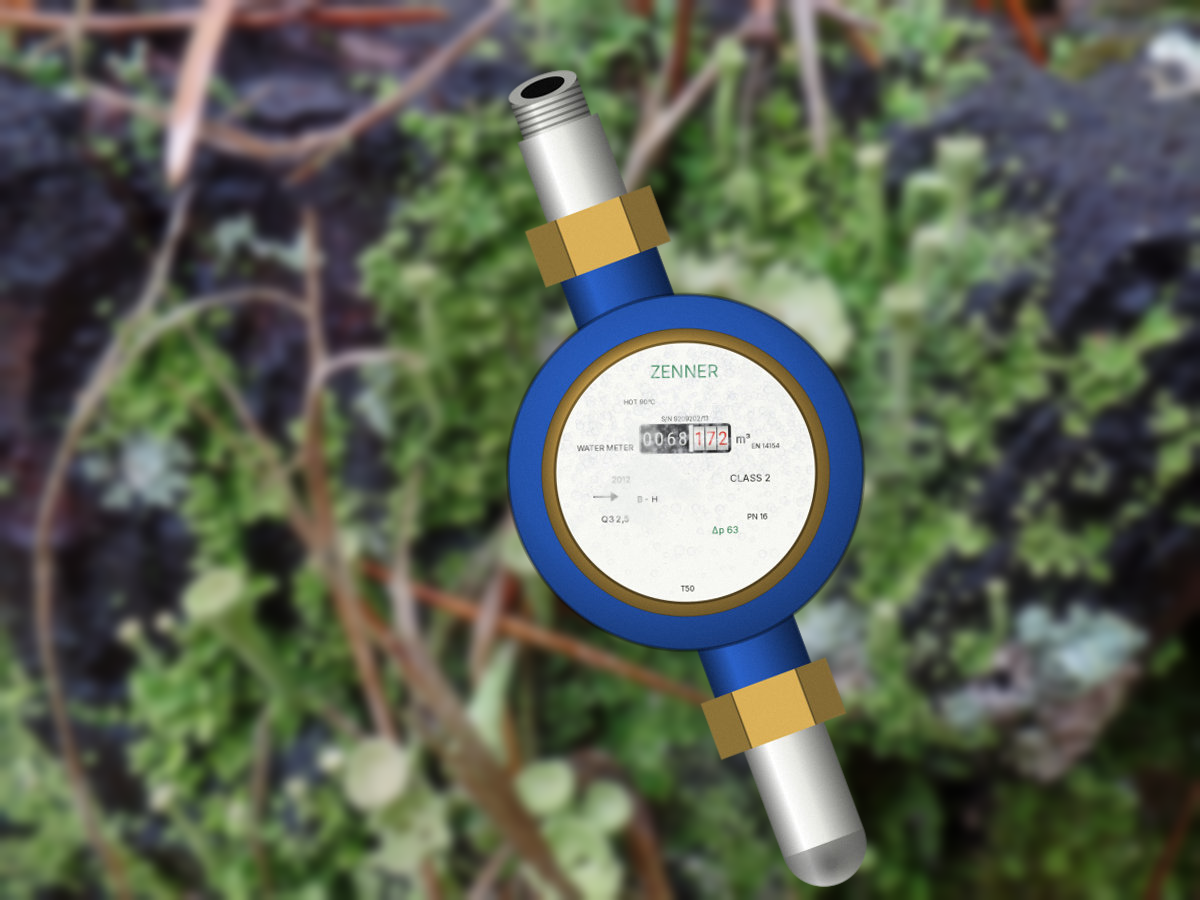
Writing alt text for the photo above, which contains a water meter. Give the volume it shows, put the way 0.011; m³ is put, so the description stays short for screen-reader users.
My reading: 68.172; m³
